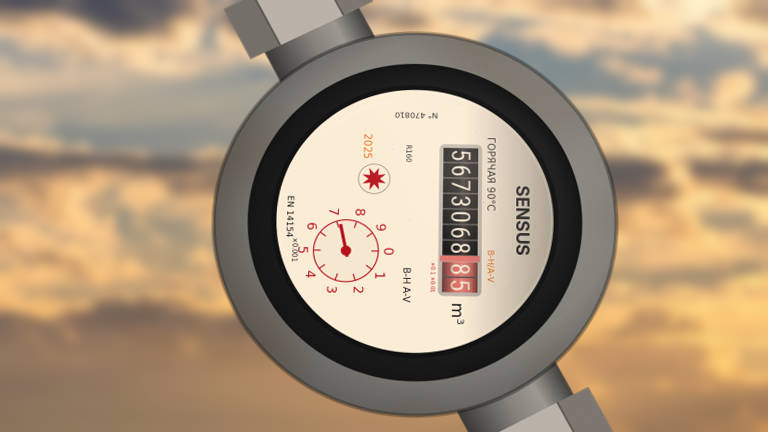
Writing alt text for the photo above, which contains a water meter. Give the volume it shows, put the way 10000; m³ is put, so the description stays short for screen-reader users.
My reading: 5673068.857; m³
